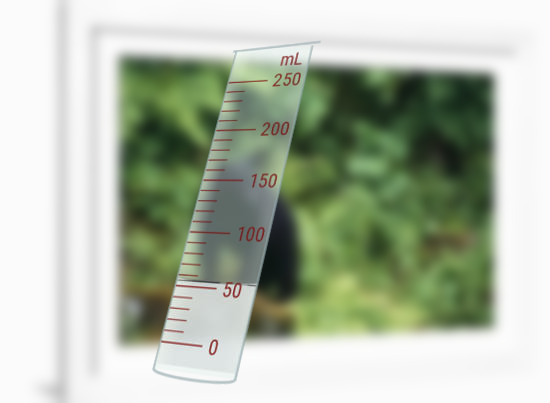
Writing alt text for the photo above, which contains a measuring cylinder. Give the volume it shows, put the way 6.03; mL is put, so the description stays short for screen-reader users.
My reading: 55; mL
